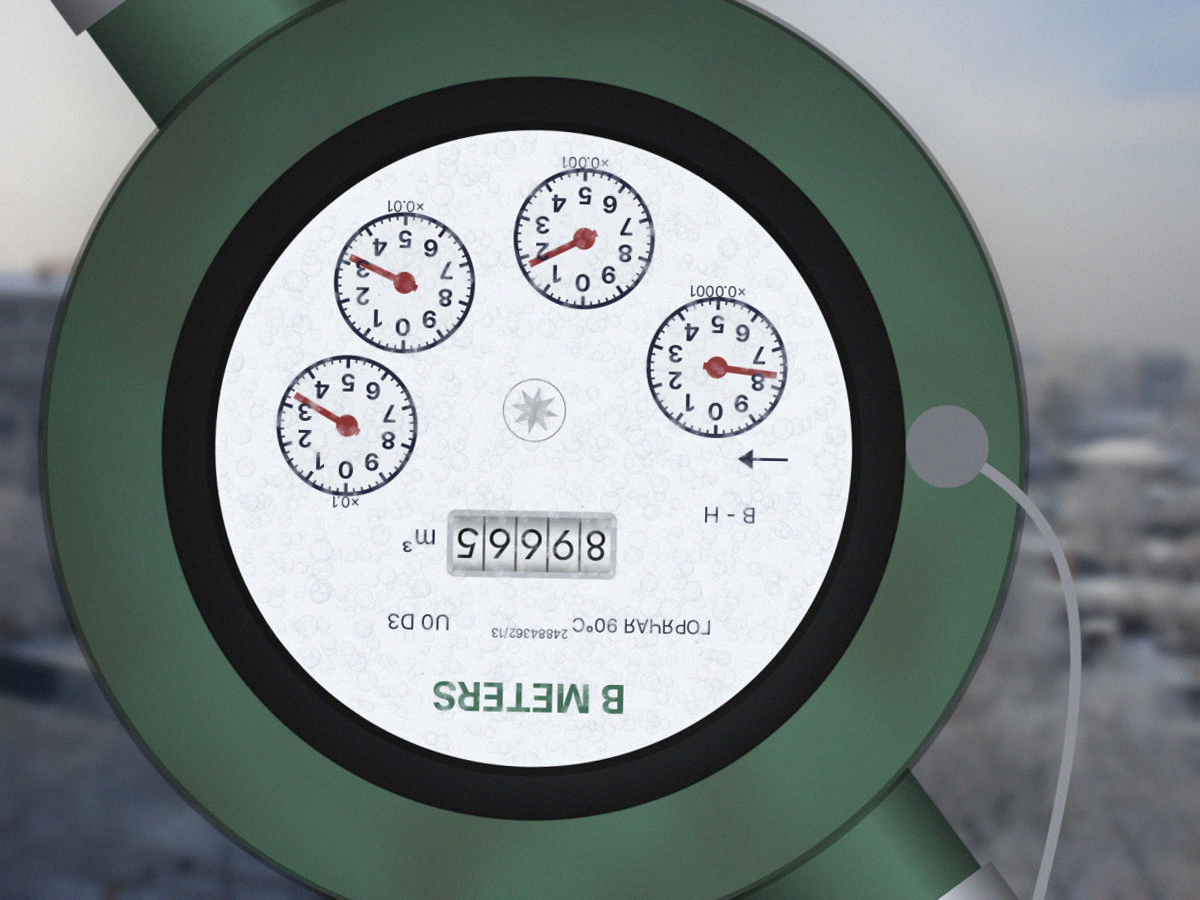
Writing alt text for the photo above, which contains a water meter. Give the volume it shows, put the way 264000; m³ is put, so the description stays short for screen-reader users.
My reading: 89665.3317; m³
